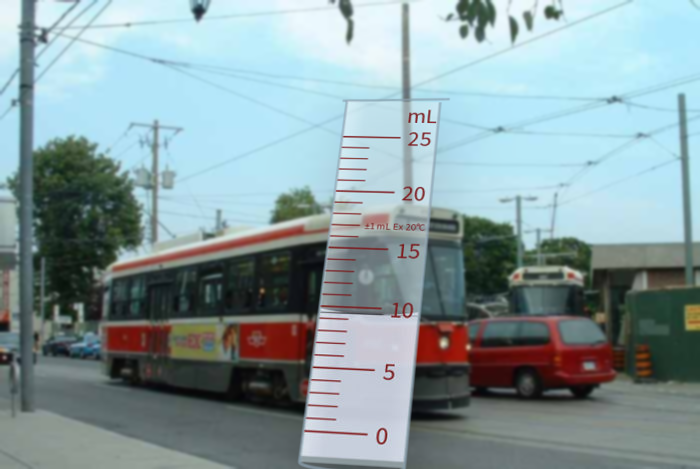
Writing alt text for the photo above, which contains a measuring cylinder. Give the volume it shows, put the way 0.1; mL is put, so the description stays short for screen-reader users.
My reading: 9.5; mL
